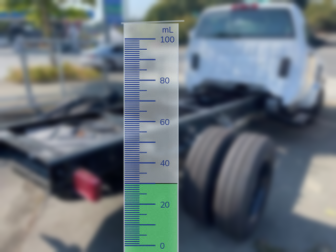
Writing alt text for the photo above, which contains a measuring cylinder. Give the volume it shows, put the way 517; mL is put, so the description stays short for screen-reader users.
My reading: 30; mL
